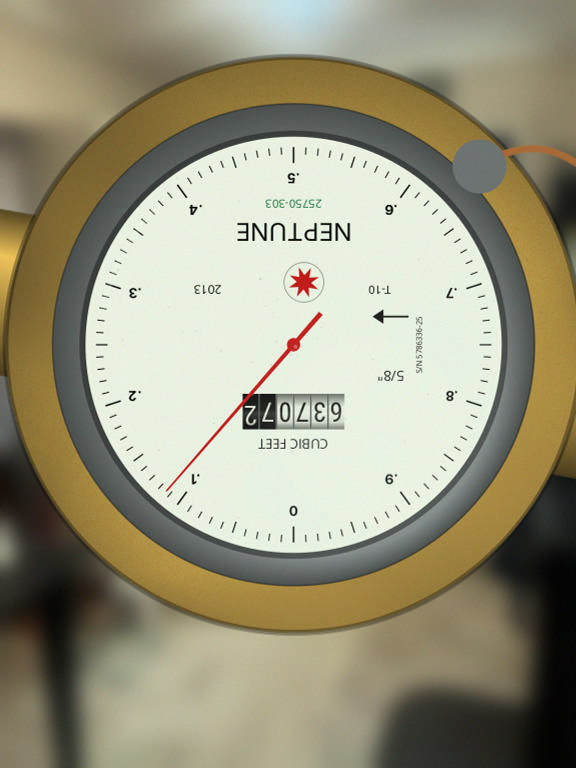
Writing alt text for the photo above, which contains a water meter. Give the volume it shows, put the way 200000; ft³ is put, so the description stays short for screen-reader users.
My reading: 637072.11; ft³
